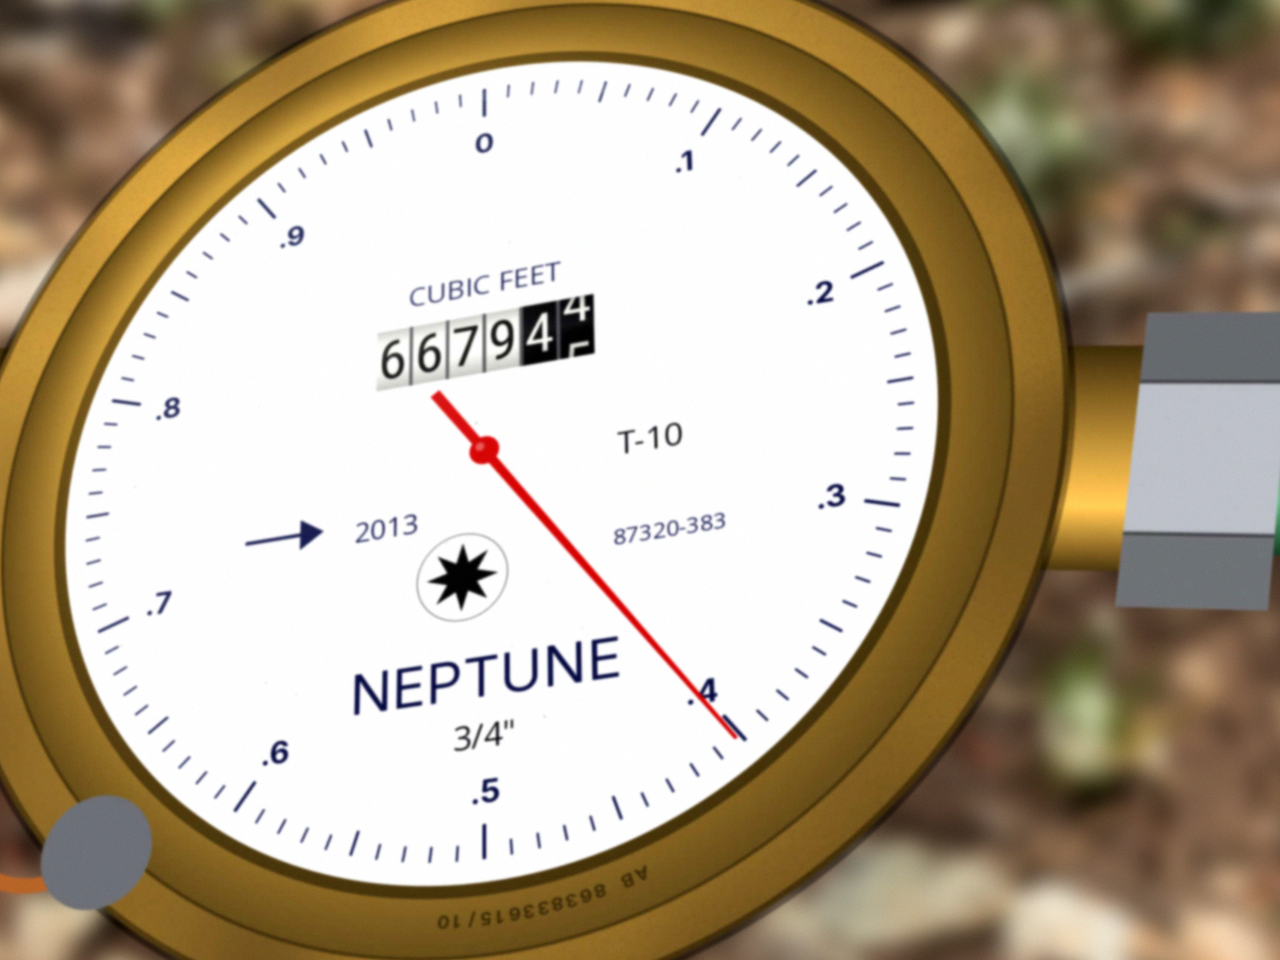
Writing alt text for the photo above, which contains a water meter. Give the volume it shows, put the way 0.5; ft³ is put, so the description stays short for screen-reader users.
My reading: 667944.40; ft³
